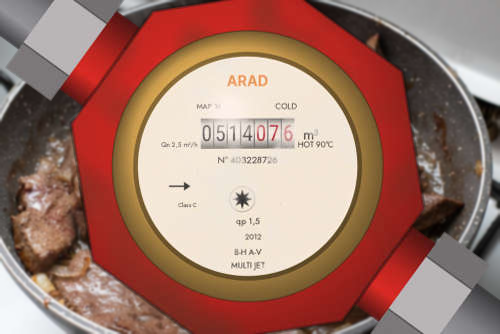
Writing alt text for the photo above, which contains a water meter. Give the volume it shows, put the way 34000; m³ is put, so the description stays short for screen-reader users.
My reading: 514.076; m³
